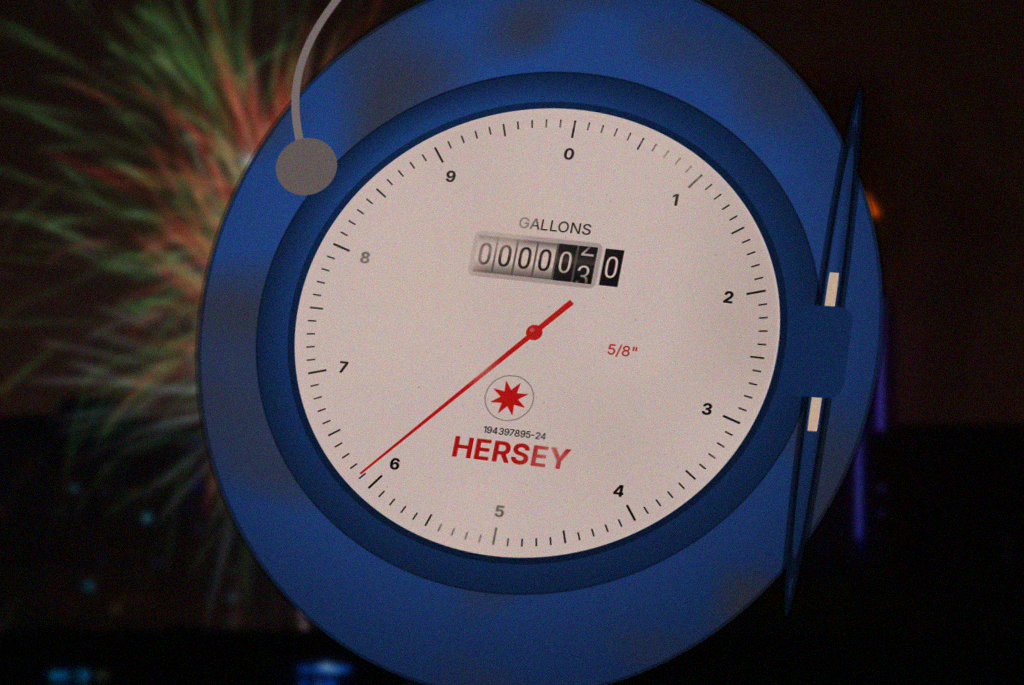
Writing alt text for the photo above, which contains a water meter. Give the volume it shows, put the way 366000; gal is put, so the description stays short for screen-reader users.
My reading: 26.1; gal
